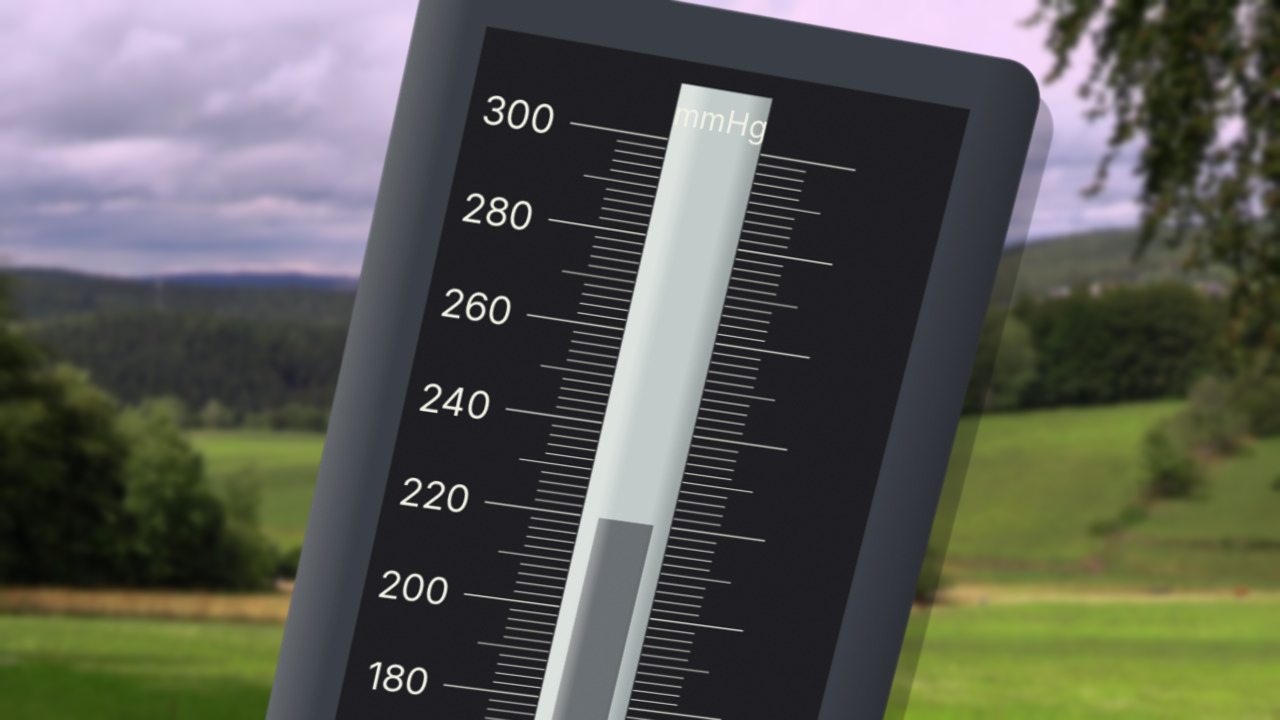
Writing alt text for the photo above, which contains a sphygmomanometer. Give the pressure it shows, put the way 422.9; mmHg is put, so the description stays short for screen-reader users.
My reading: 220; mmHg
